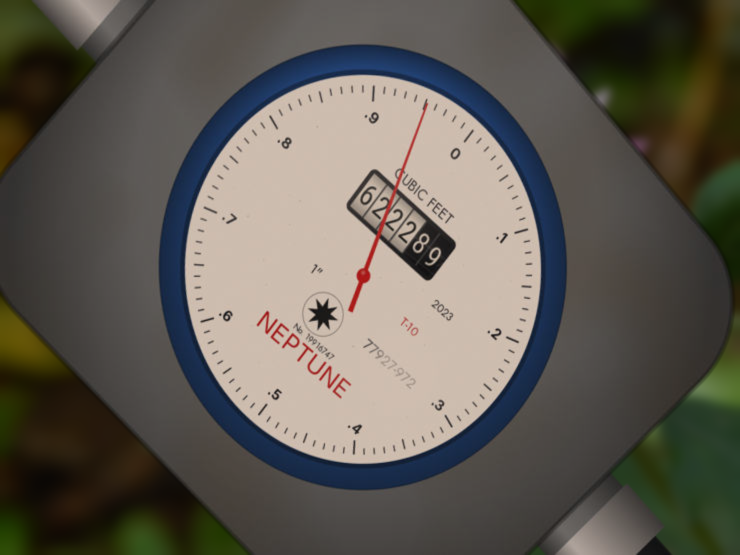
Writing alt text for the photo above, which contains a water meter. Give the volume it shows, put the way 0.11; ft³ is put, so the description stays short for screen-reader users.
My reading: 622288.95; ft³
